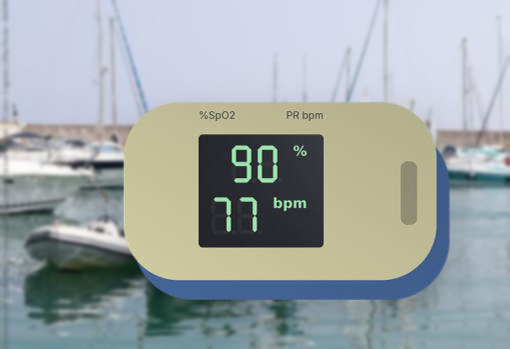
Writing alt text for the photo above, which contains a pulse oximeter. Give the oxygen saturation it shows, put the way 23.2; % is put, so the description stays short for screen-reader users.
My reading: 90; %
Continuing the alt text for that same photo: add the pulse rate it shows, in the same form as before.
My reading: 77; bpm
